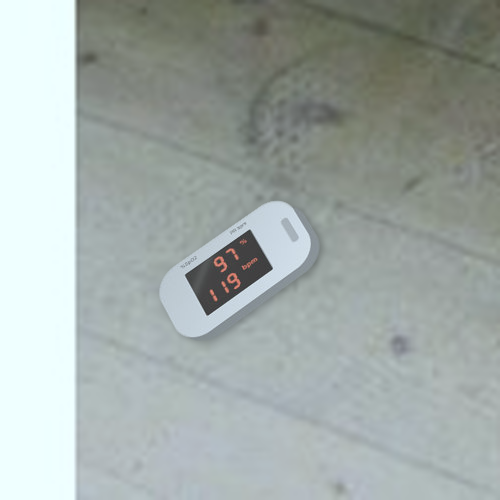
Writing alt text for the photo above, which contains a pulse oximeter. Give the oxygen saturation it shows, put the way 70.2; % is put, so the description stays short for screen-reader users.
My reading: 97; %
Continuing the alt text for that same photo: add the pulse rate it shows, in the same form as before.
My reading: 119; bpm
